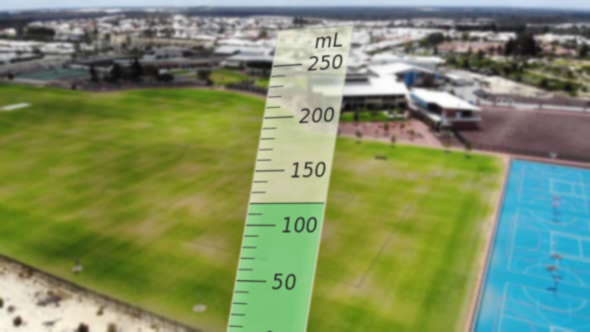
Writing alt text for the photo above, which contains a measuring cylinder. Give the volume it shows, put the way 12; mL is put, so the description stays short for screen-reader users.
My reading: 120; mL
